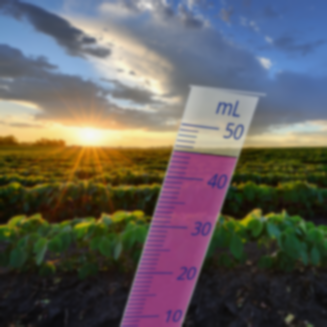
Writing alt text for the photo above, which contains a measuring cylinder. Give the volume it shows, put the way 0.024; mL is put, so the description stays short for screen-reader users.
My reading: 45; mL
